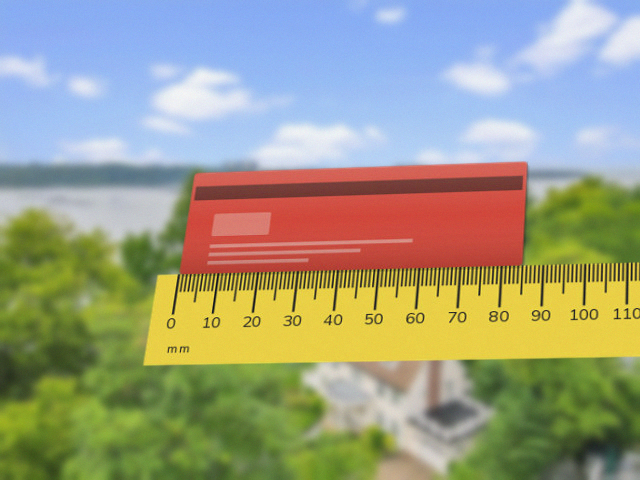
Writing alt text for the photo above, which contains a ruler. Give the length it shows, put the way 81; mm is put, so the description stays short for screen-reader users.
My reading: 85; mm
